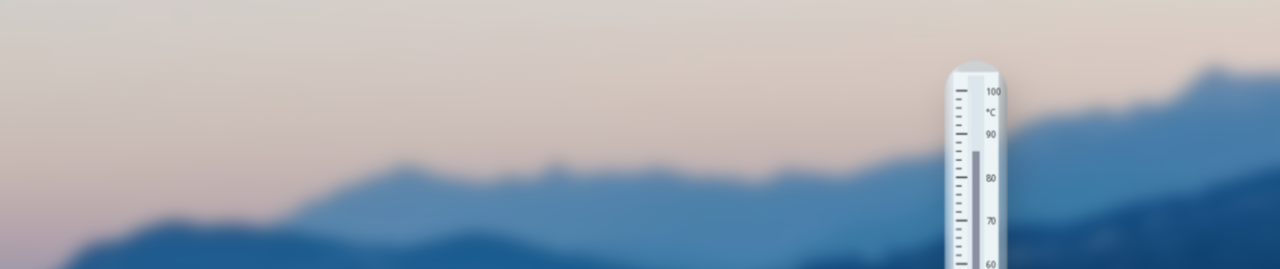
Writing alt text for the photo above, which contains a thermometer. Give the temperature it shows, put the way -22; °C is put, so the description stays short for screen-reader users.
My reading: 86; °C
